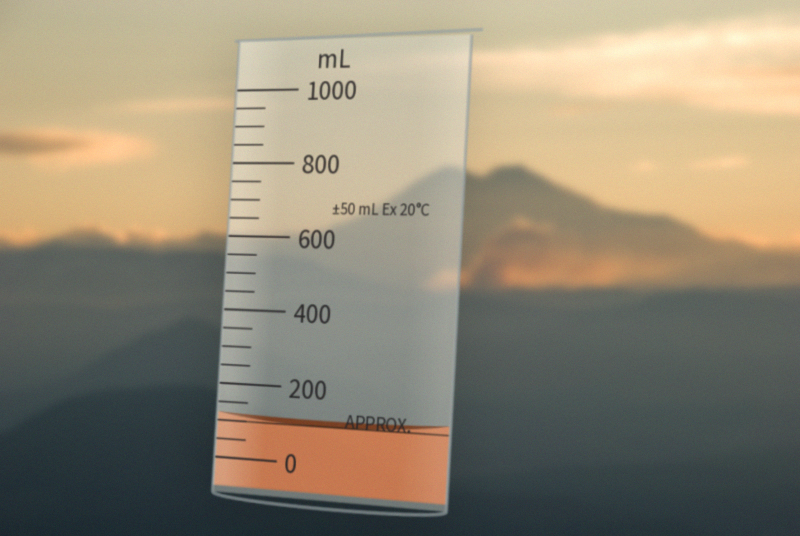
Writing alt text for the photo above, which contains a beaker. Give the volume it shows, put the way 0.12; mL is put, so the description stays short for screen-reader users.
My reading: 100; mL
